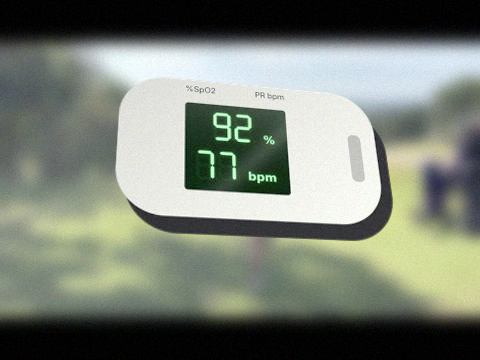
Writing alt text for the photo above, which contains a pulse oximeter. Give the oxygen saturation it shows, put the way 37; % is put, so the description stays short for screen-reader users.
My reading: 92; %
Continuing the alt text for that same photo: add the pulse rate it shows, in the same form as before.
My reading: 77; bpm
